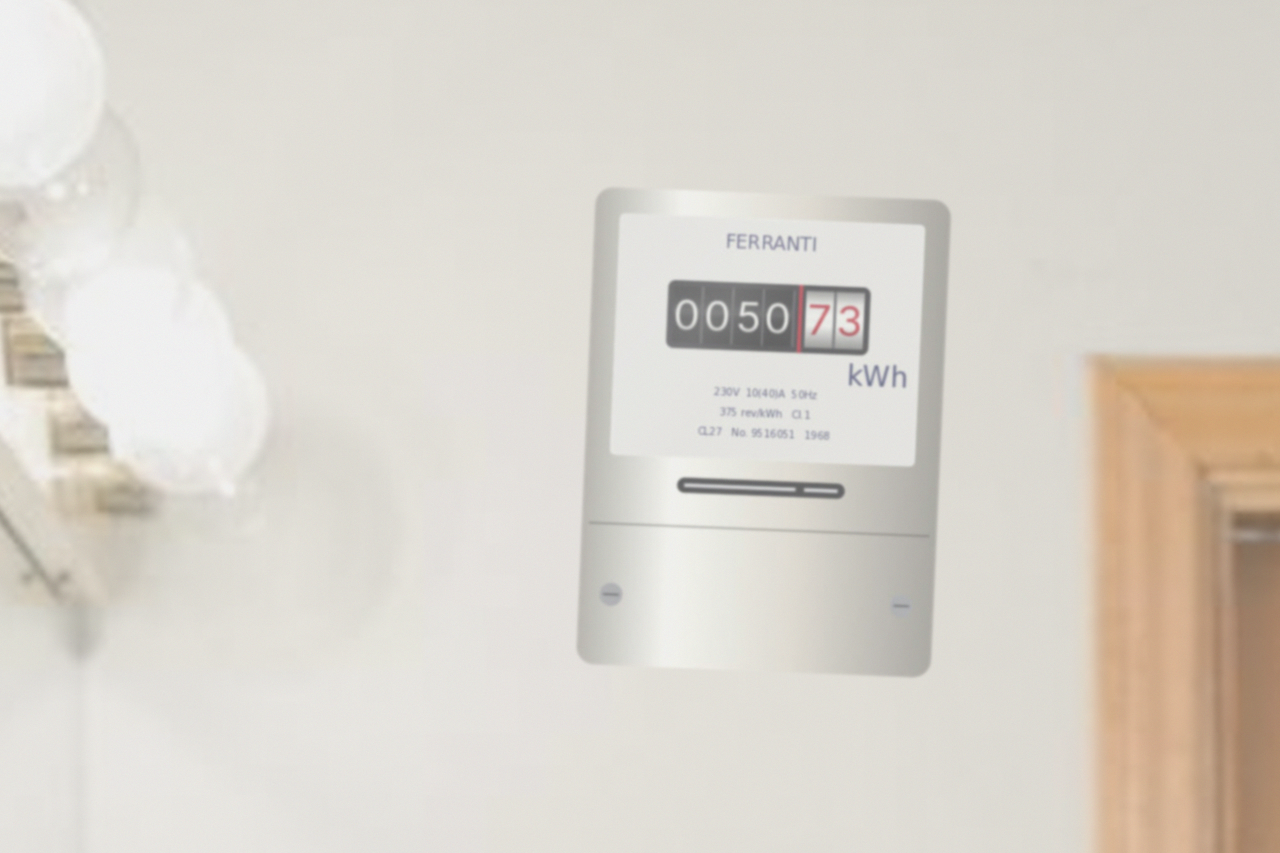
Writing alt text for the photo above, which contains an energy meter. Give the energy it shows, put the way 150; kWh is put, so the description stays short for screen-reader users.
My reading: 50.73; kWh
